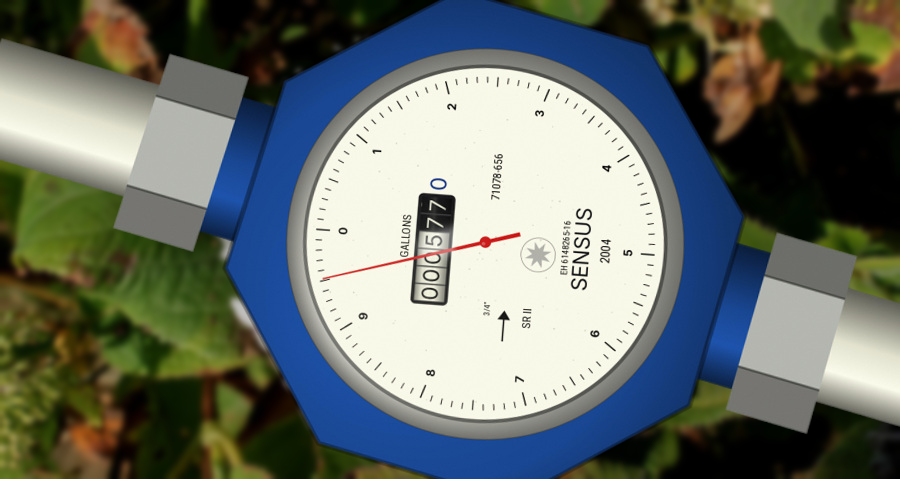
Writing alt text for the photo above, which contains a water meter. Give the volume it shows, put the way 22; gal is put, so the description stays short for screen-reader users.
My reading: 5769.5; gal
